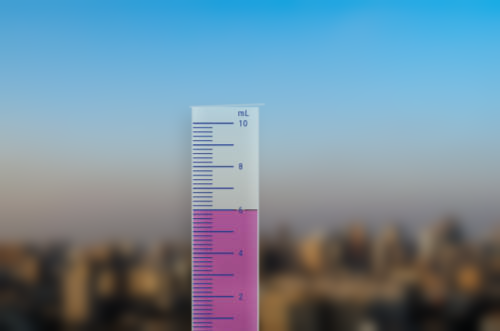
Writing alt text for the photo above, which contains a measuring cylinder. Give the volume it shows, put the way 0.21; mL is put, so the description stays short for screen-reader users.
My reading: 6; mL
